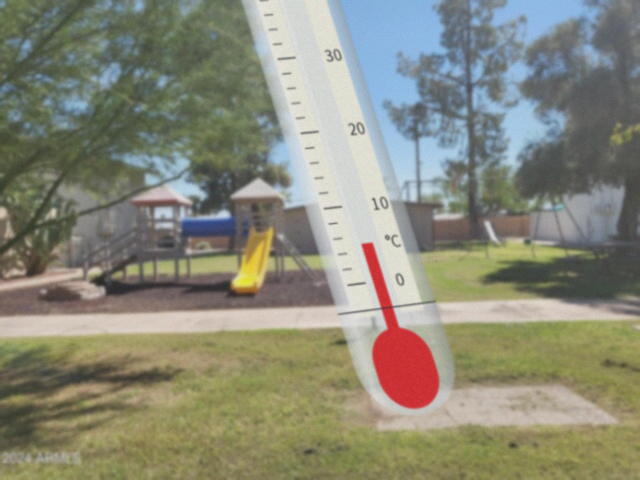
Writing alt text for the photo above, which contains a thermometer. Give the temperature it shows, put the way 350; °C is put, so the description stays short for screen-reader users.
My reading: 5; °C
